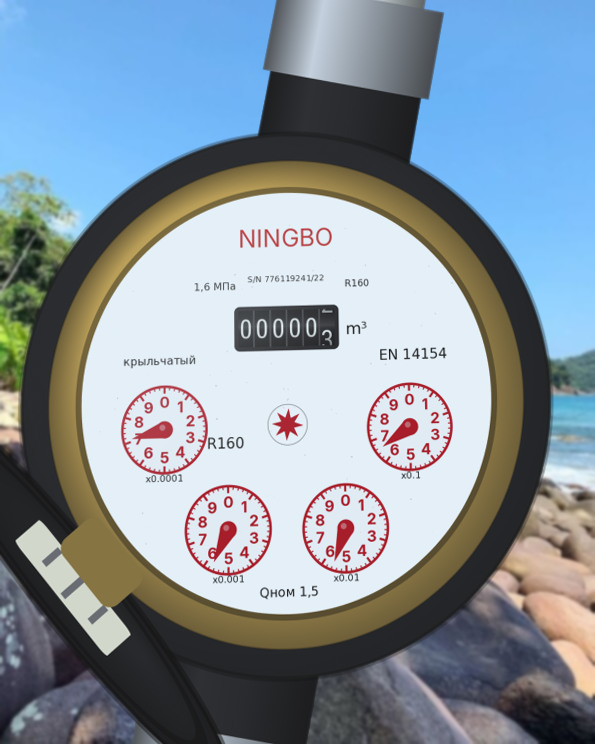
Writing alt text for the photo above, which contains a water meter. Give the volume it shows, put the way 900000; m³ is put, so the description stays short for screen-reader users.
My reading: 2.6557; m³
